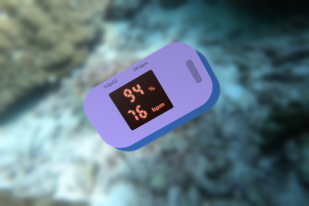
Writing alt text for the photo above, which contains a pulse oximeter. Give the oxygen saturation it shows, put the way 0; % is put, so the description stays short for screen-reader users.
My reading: 94; %
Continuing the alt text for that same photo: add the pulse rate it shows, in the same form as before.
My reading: 76; bpm
